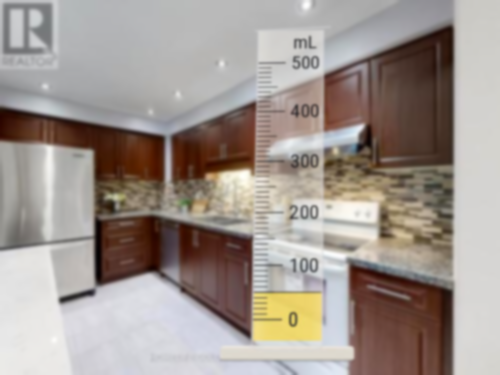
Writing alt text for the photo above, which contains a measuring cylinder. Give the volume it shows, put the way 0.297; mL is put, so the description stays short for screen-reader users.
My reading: 50; mL
